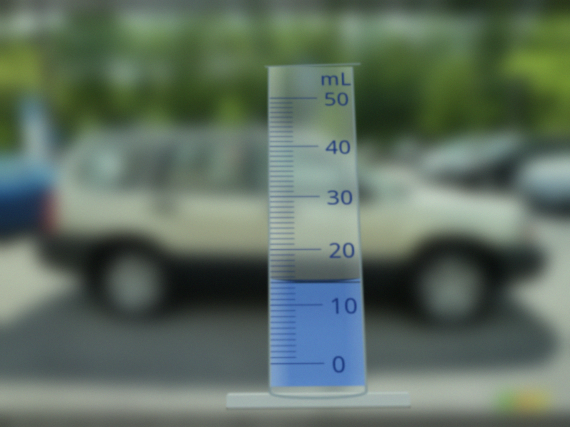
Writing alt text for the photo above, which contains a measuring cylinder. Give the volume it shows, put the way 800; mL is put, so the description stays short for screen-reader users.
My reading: 14; mL
